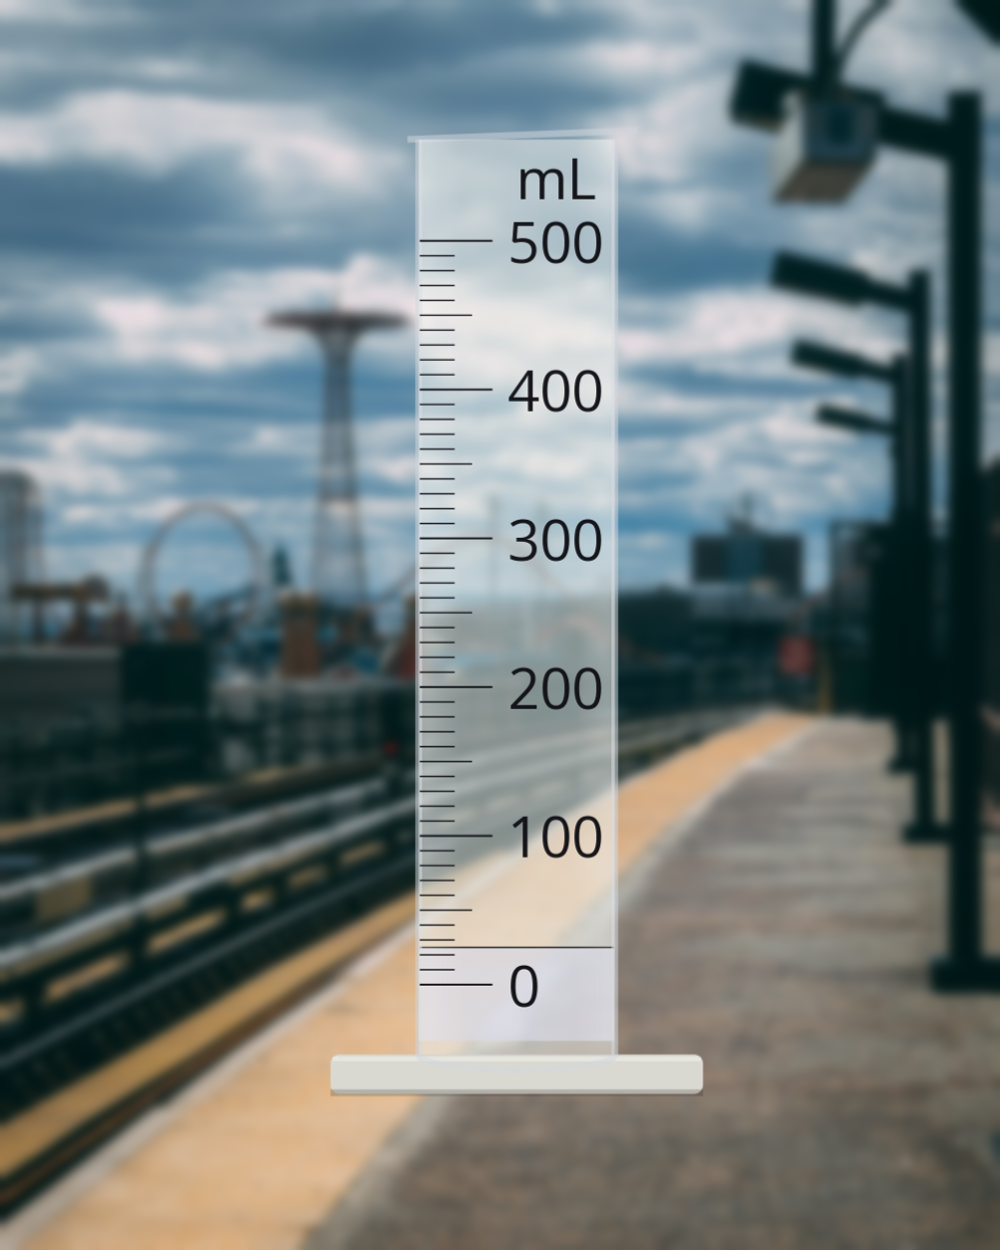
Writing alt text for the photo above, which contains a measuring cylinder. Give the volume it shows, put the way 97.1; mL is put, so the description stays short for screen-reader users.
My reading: 25; mL
